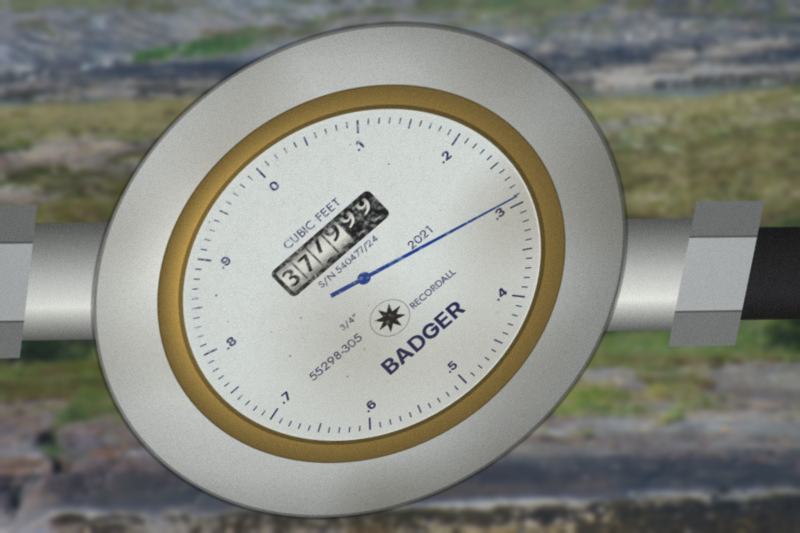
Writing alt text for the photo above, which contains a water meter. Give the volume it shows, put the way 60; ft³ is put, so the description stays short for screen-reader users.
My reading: 377999.29; ft³
